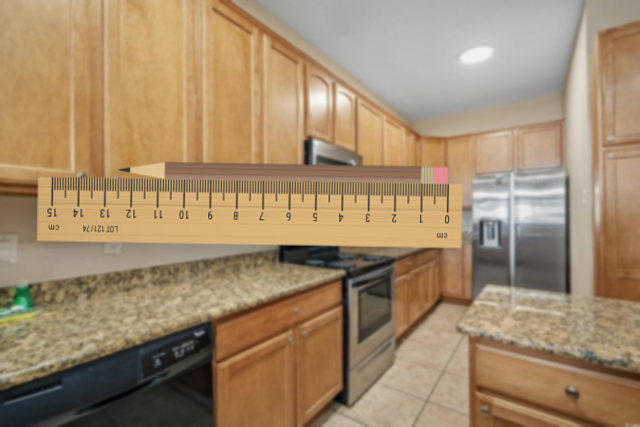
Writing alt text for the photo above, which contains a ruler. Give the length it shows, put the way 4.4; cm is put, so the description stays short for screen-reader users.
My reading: 12.5; cm
